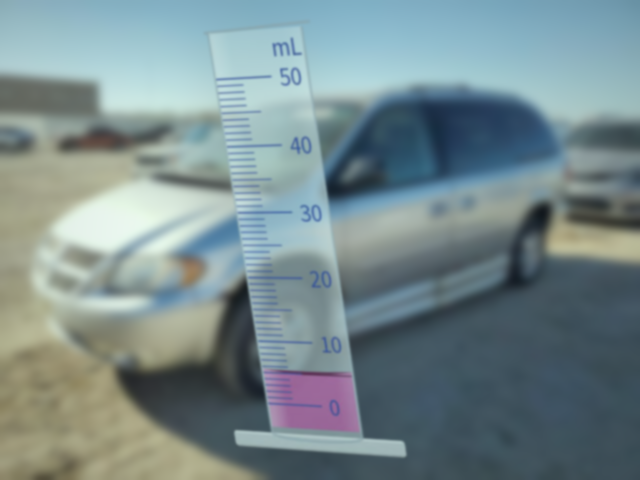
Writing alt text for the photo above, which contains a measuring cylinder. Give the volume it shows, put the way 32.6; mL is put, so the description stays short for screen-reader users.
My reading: 5; mL
